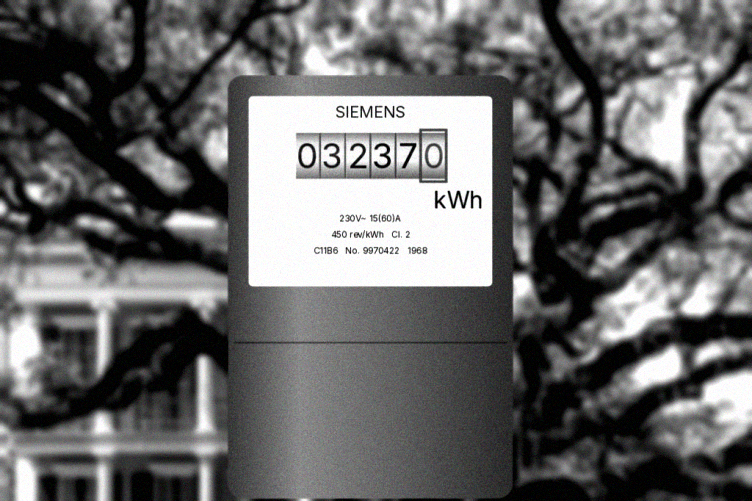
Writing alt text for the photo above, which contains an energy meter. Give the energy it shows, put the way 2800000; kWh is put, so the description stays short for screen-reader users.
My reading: 3237.0; kWh
